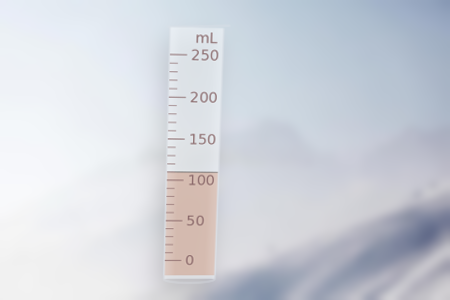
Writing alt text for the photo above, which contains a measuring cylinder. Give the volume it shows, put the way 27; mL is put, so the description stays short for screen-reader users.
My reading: 110; mL
